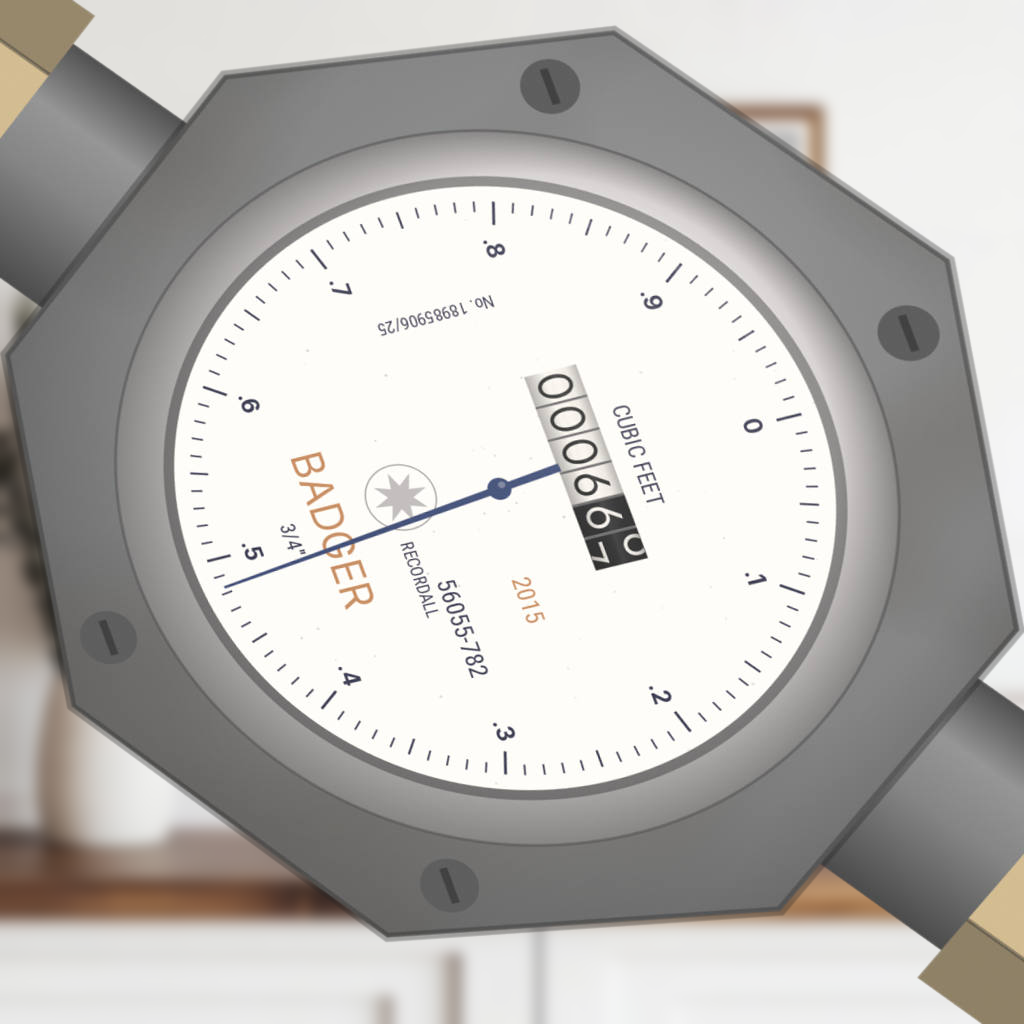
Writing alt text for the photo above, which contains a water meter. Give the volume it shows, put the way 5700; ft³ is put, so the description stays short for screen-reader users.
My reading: 666.48; ft³
